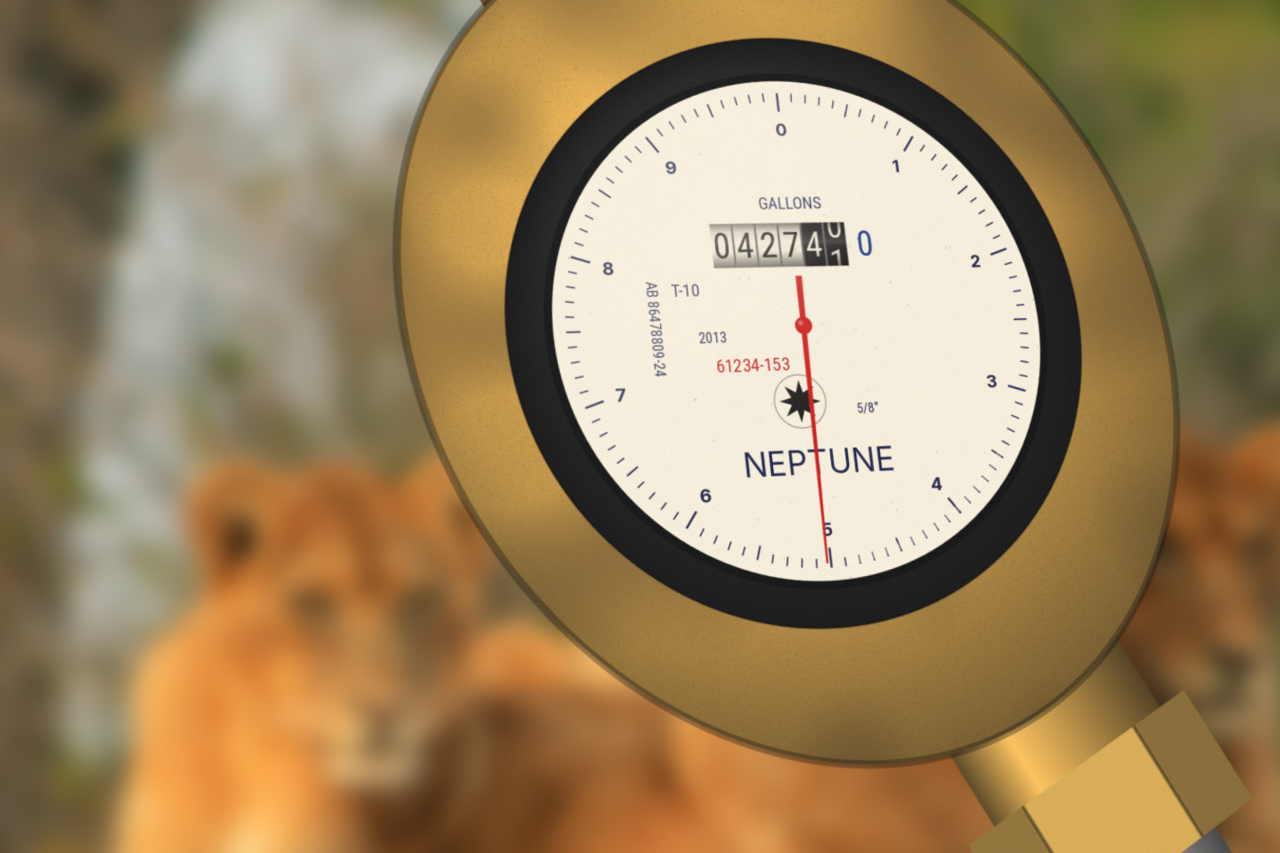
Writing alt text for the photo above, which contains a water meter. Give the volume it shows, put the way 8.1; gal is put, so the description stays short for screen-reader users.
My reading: 427405.0; gal
